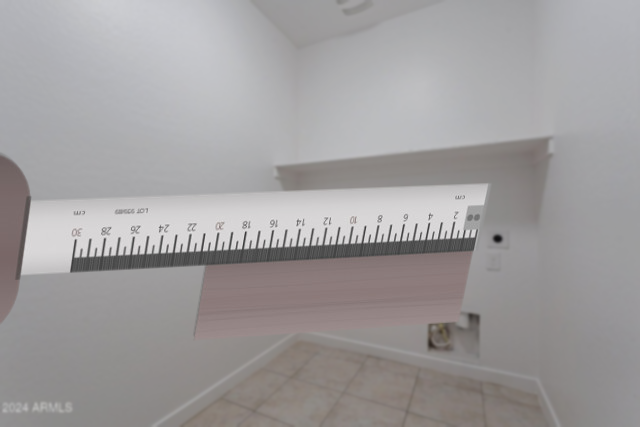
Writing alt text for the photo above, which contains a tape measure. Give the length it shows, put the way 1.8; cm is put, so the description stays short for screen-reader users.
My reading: 20.5; cm
